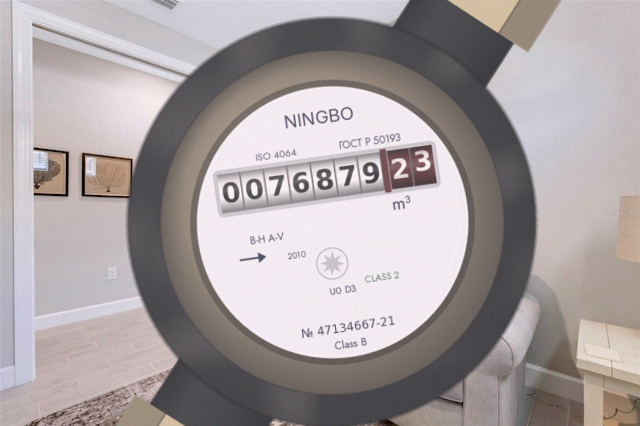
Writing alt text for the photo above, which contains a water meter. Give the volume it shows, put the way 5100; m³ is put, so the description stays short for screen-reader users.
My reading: 76879.23; m³
